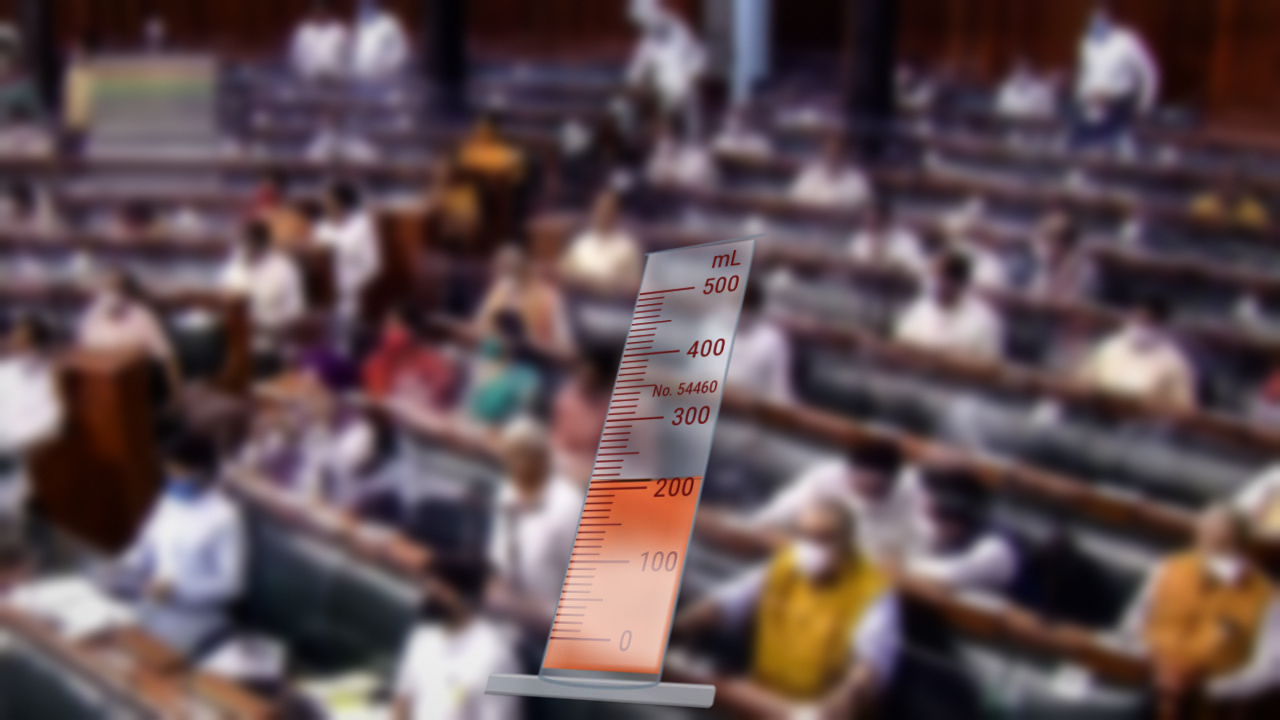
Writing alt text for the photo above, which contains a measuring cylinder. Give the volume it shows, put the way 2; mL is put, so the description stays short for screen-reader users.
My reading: 210; mL
